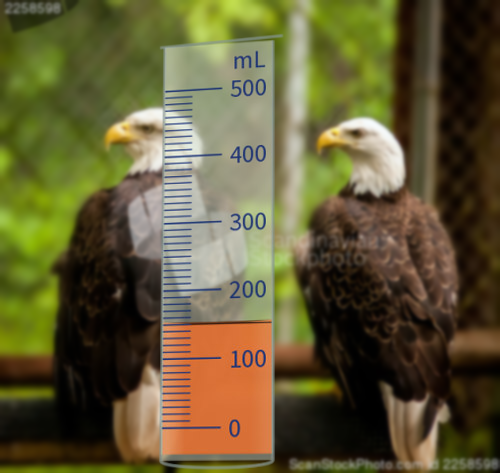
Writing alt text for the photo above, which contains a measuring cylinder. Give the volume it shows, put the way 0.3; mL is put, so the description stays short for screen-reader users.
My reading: 150; mL
